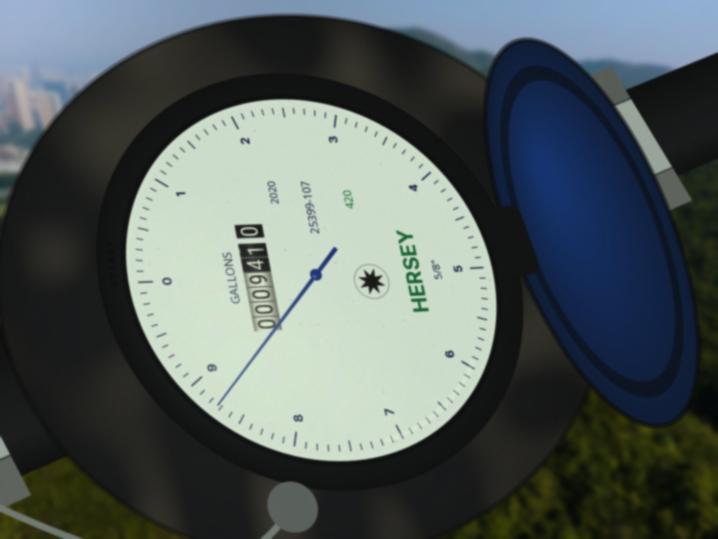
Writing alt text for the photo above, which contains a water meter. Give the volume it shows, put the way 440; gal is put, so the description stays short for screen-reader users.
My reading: 9408.7; gal
